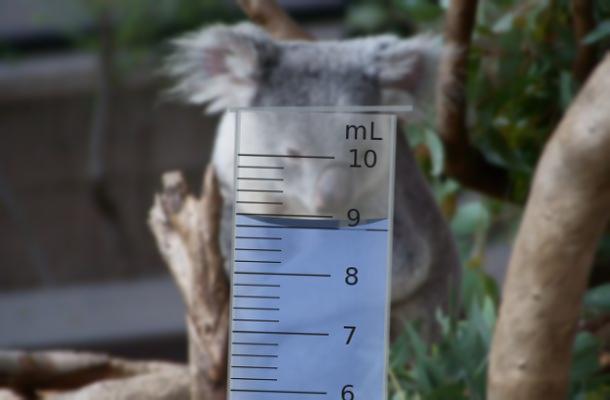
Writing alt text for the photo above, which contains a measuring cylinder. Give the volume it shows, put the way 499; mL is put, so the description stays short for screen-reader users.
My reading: 8.8; mL
